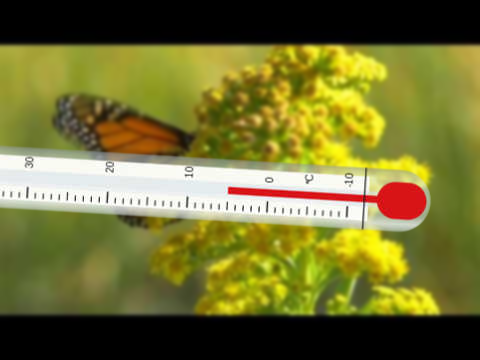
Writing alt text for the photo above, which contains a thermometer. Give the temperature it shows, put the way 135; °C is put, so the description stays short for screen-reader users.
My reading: 5; °C
